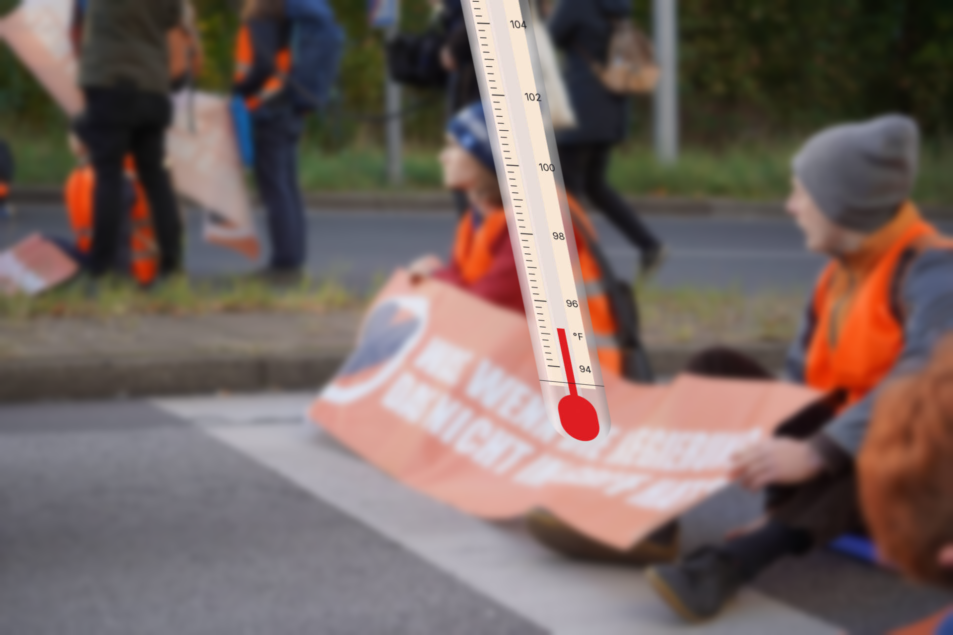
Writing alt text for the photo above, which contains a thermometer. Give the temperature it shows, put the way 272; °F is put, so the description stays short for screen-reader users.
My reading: 95.2; °F
